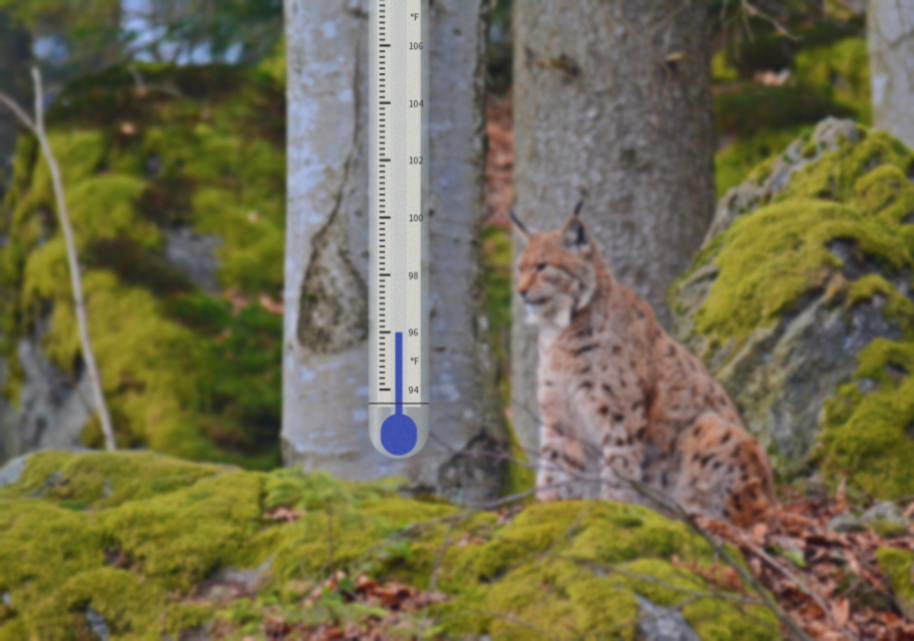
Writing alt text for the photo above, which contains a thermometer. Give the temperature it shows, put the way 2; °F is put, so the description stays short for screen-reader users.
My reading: 96; °F
